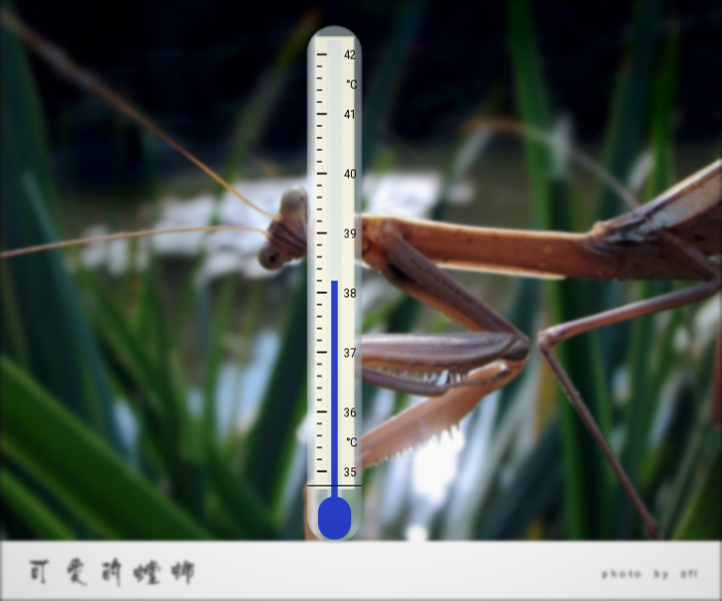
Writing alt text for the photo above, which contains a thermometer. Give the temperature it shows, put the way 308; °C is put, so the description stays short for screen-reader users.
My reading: 38.2; °C
